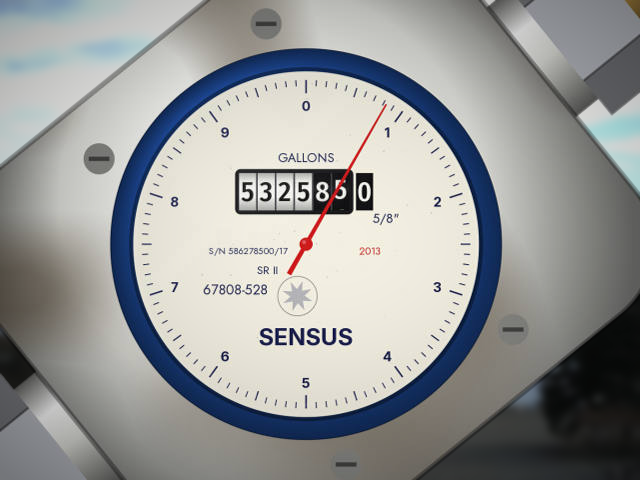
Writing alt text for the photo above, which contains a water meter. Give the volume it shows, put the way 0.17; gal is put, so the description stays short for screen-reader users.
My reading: 5325850.8; gal
